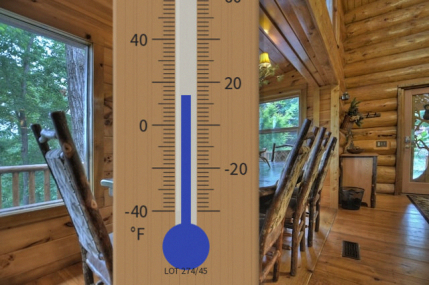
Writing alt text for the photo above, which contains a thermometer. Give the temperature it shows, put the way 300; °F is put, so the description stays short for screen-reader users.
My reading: 14; °F
